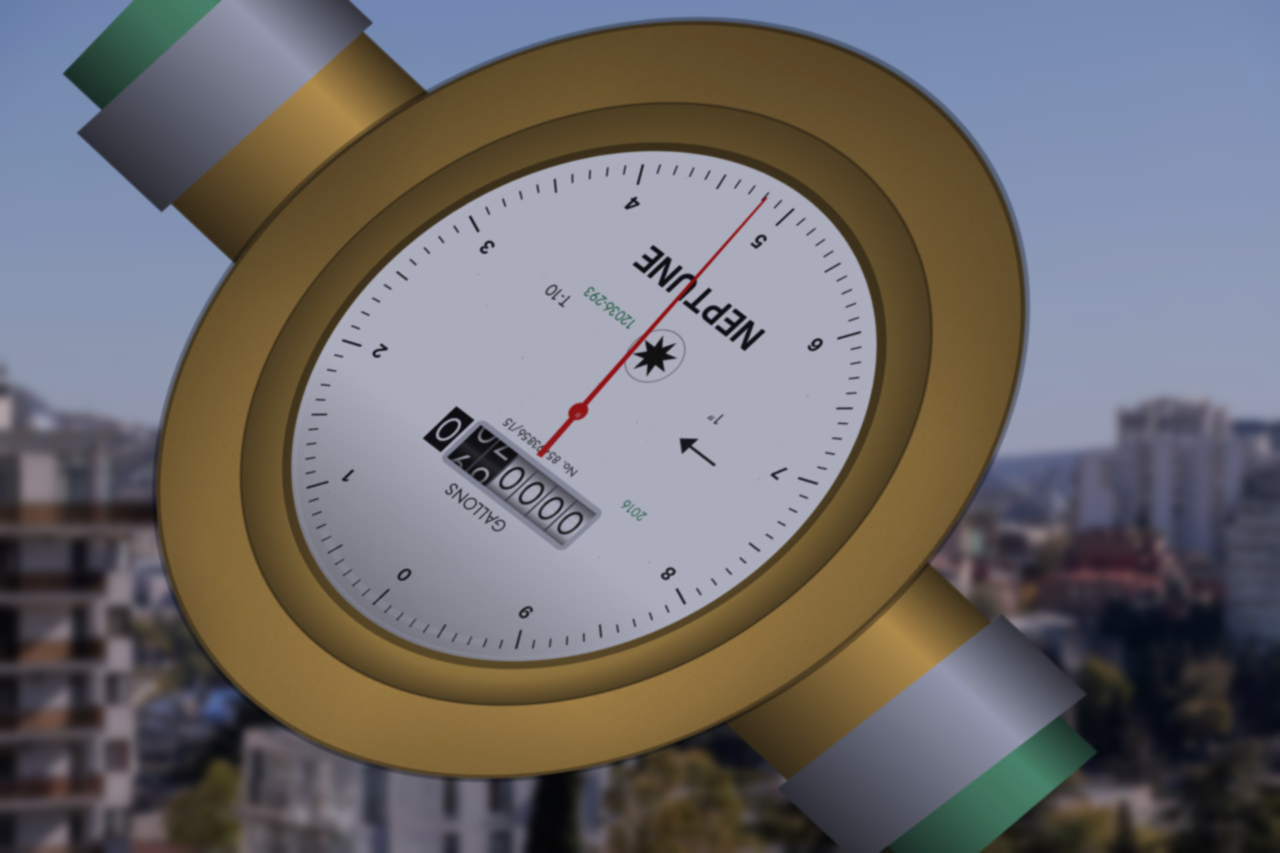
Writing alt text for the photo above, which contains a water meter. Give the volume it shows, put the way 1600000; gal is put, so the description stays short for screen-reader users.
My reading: 694.8; gal
